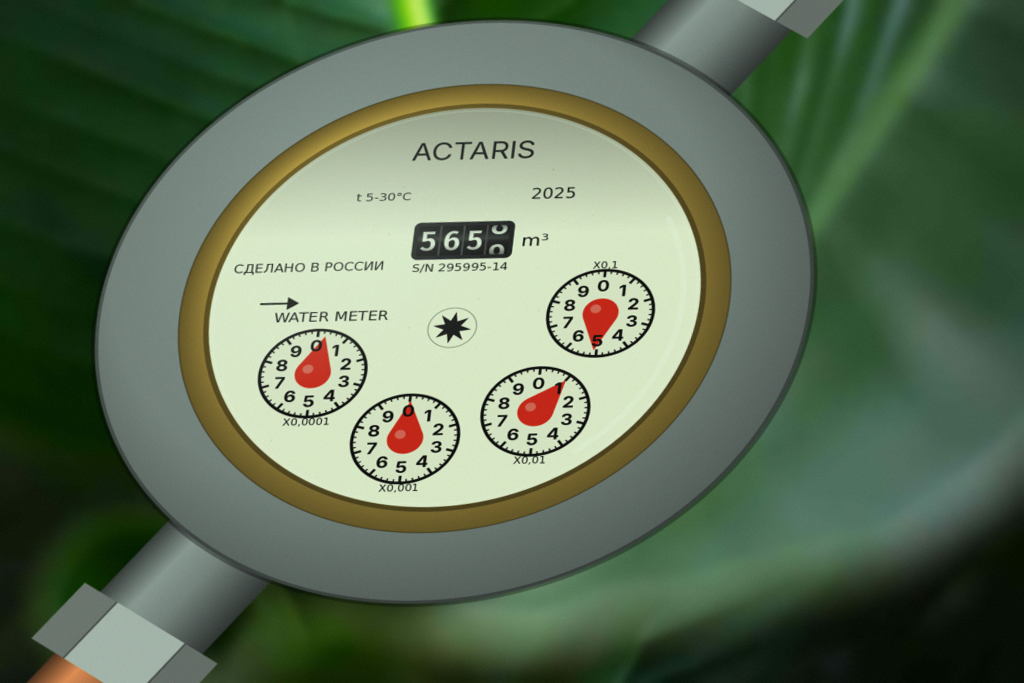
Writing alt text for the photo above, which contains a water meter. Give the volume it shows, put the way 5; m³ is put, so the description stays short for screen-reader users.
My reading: 5658.5100; m³
